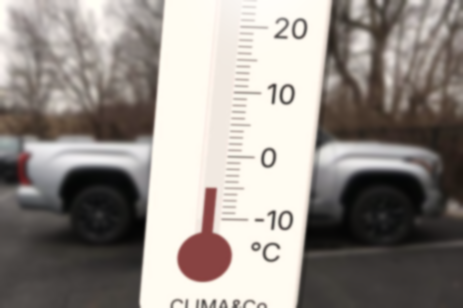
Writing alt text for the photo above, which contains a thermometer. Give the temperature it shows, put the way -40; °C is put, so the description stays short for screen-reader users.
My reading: -5; °C
